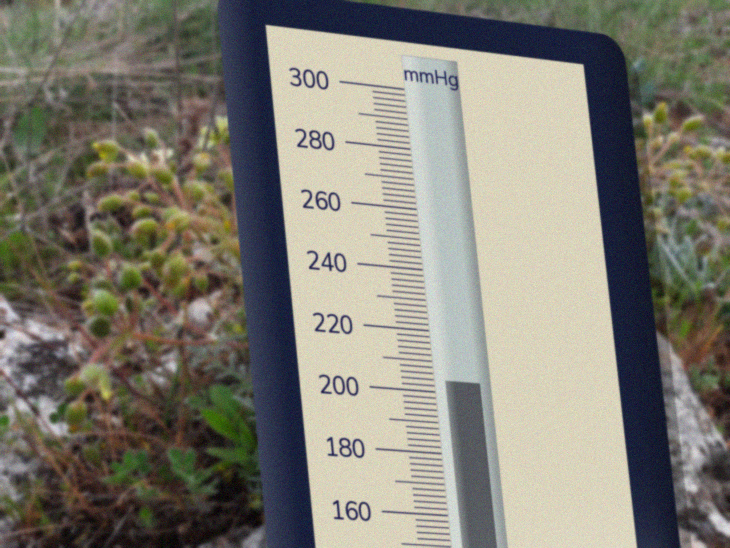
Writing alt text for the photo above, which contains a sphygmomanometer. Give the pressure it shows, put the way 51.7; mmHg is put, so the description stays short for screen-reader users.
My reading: 204; mmHg
